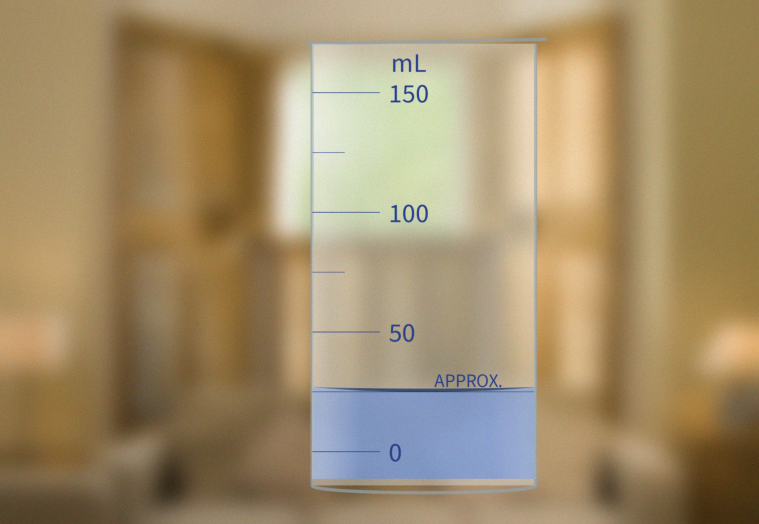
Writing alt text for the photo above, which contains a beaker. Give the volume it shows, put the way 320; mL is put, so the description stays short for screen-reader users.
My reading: 25; mL
